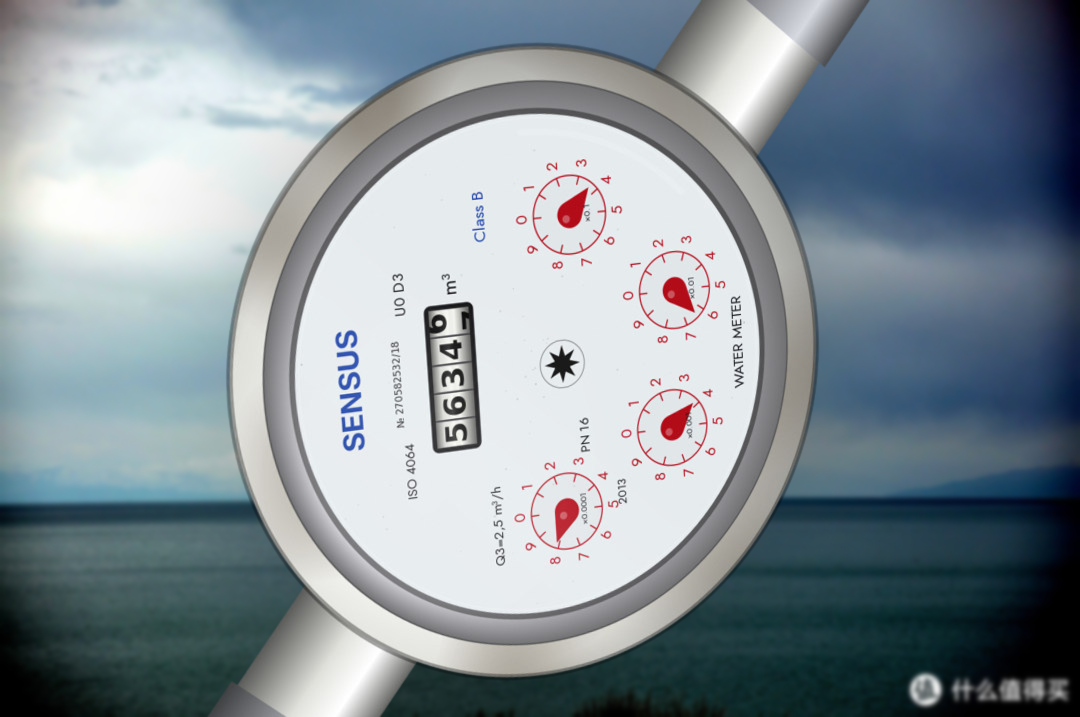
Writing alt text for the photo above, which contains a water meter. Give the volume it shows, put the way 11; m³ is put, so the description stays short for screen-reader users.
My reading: 56346.3638; m³
